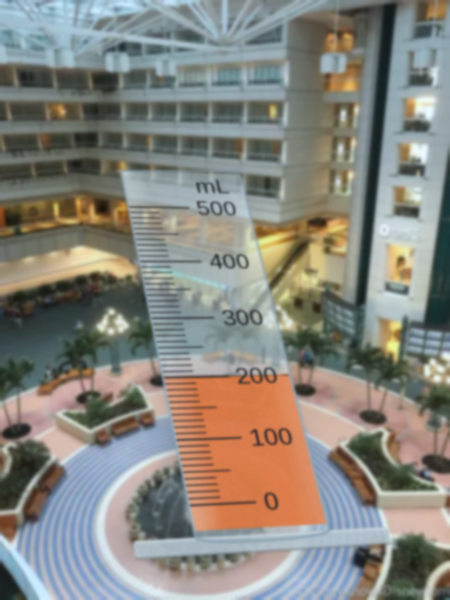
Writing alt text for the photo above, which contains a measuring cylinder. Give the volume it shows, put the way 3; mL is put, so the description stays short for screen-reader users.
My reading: 200; mL
